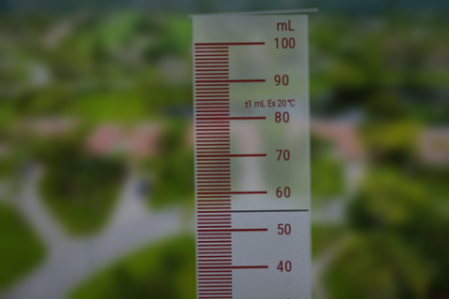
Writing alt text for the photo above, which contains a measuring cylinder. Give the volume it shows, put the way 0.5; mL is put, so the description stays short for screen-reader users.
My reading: 55; mL
